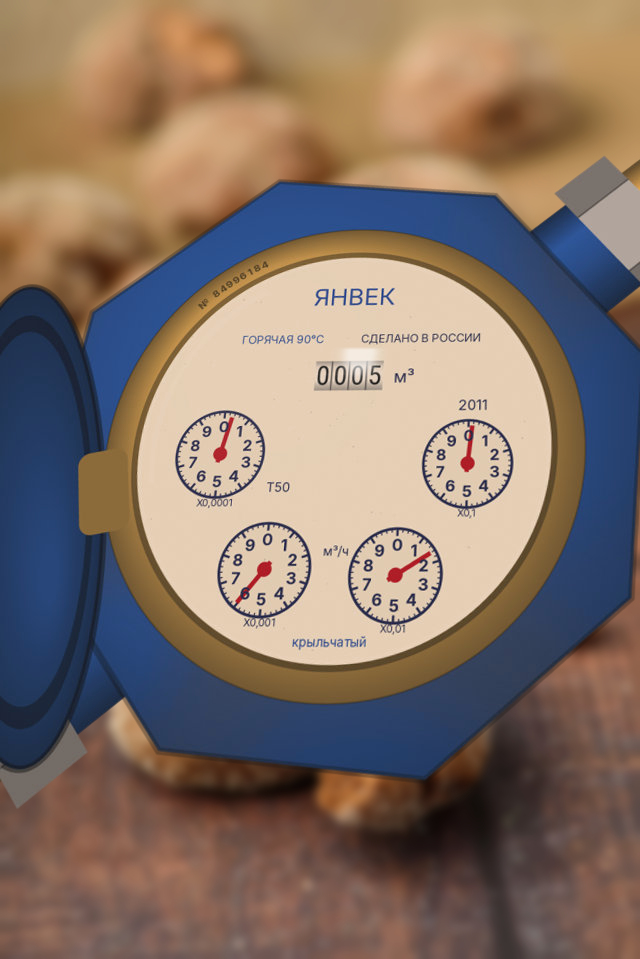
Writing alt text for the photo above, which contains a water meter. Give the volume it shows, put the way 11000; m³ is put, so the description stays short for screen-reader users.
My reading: 5.0160; m³
